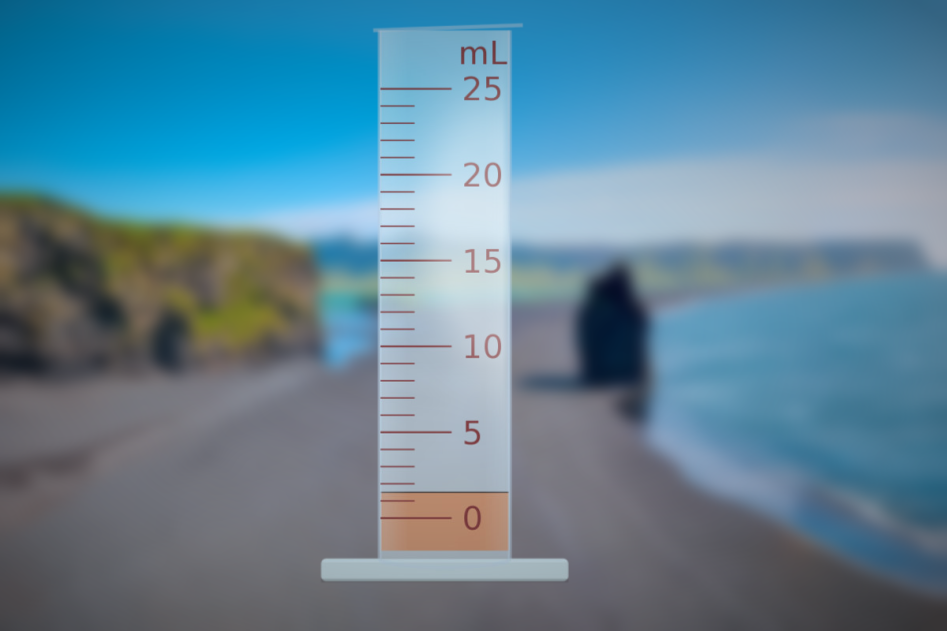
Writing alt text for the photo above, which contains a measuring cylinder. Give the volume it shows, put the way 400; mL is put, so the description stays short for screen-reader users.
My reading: 1.5; mL
